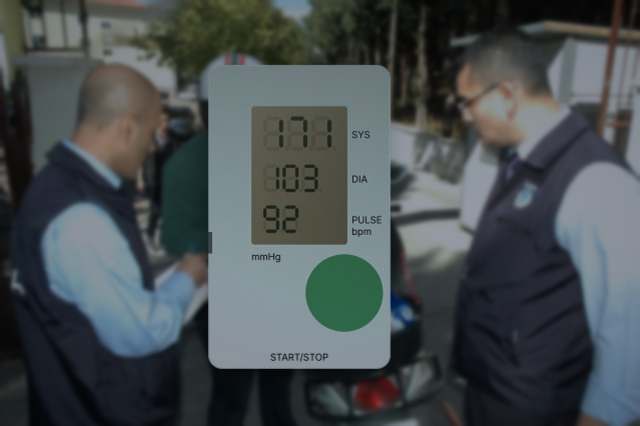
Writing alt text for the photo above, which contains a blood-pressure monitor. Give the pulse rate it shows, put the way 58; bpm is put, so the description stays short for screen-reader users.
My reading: 92; bpm
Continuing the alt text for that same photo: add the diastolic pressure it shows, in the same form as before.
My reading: 103; mmHg
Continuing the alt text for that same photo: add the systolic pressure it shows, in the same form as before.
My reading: 171; mmHg
